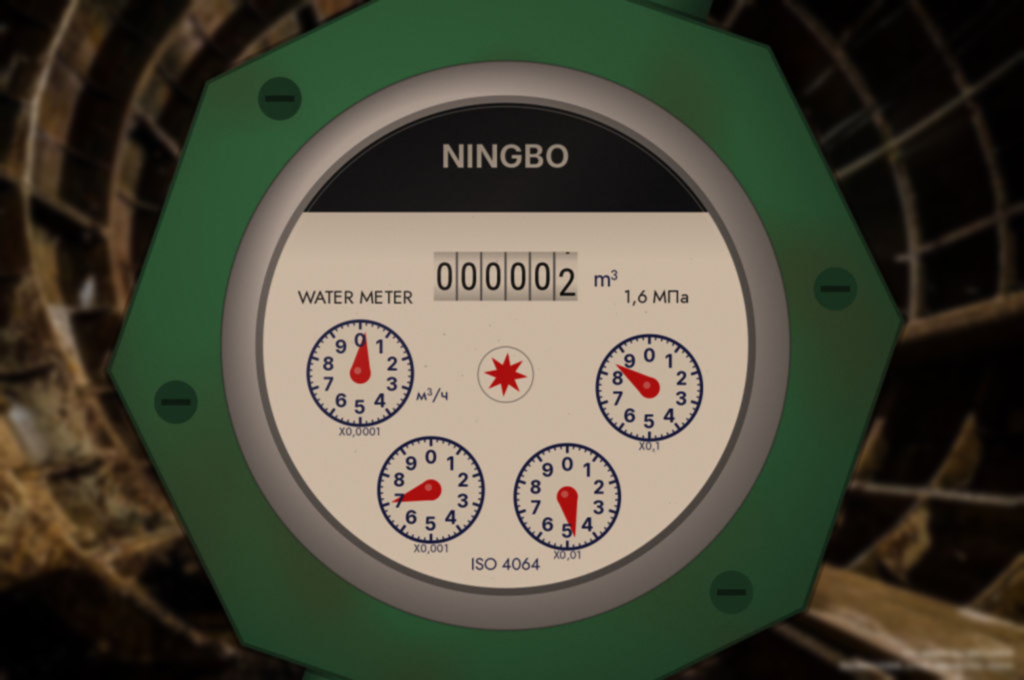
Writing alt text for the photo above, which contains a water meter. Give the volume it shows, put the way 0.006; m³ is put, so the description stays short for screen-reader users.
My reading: 1.8470; m³
